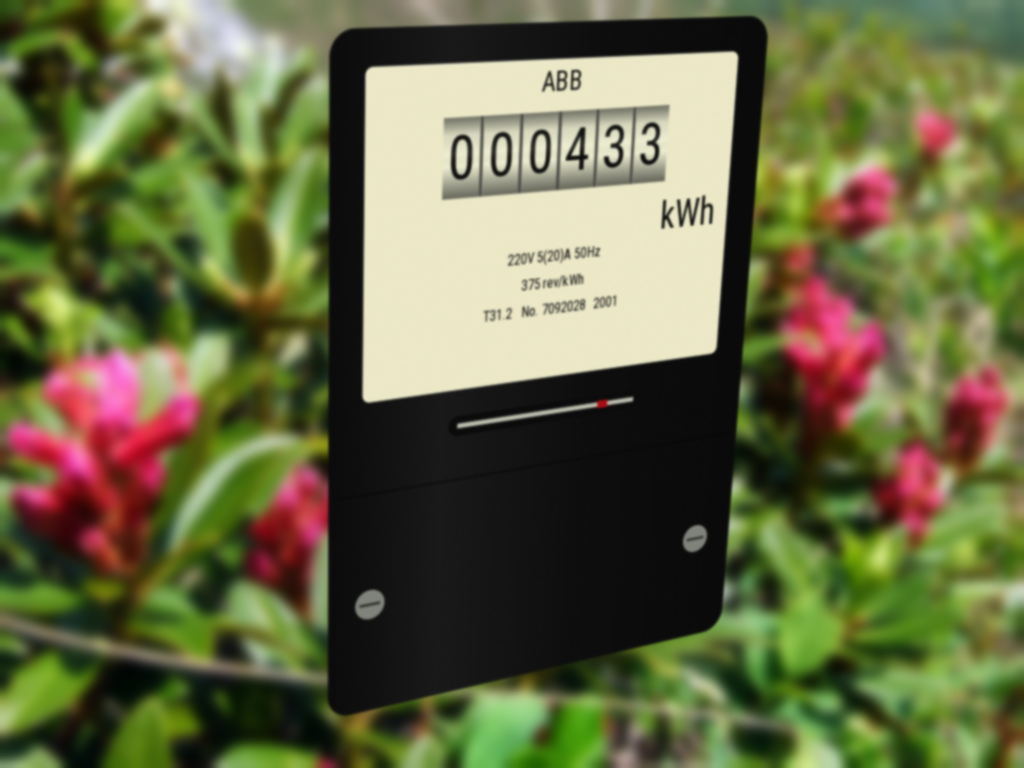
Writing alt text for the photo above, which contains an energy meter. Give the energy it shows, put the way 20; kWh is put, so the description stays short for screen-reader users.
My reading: 433; kWh
